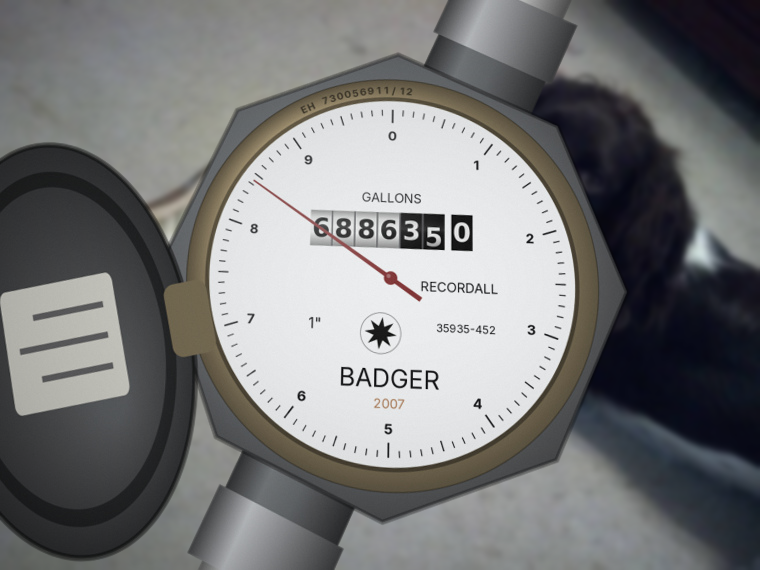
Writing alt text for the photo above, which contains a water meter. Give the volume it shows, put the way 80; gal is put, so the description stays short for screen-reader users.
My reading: 6886348.4; gal
